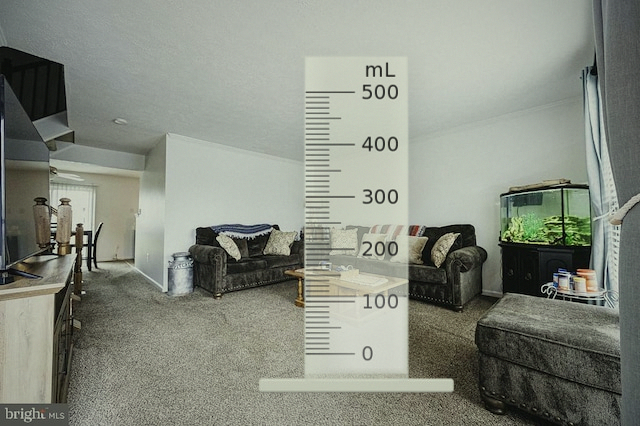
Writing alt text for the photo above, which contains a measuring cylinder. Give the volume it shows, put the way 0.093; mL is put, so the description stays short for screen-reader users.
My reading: 110; mL
